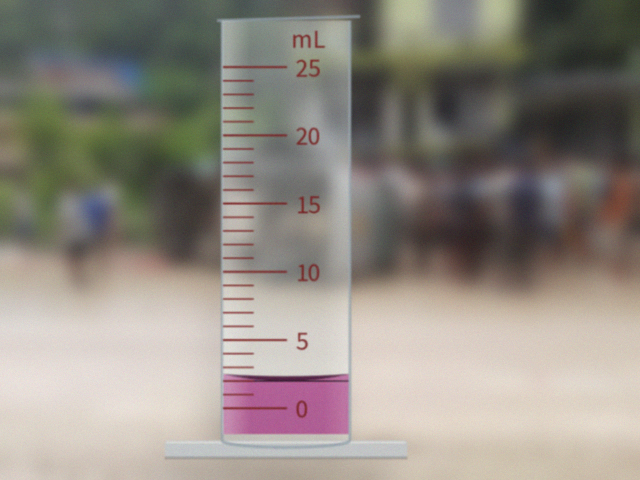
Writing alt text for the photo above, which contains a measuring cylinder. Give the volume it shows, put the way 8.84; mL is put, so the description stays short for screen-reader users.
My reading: 2; mL
